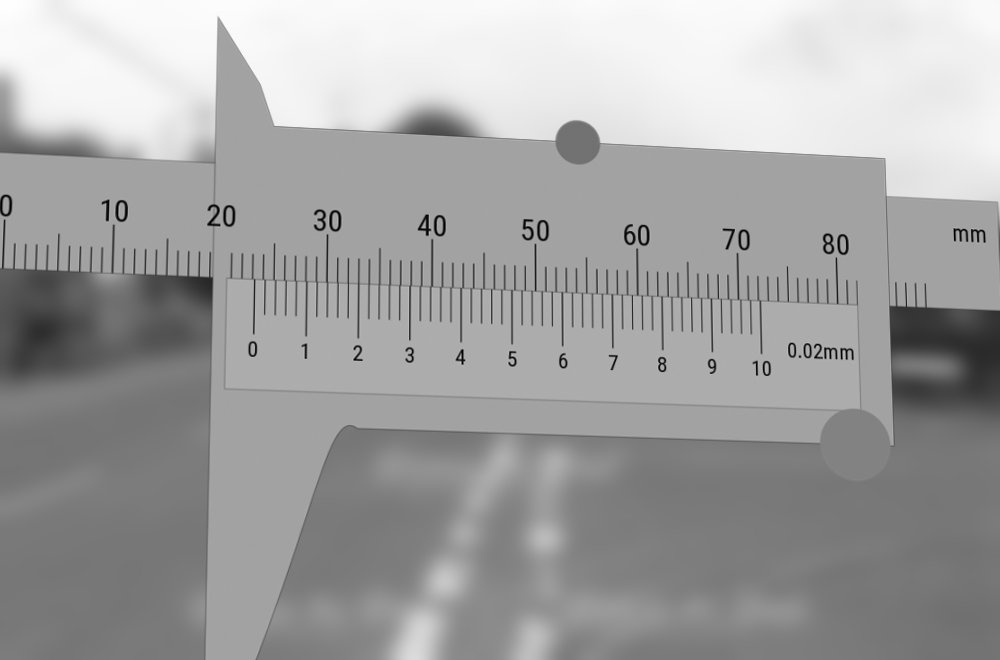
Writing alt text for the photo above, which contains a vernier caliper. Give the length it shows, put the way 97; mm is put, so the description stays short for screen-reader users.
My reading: 23.2; mm
